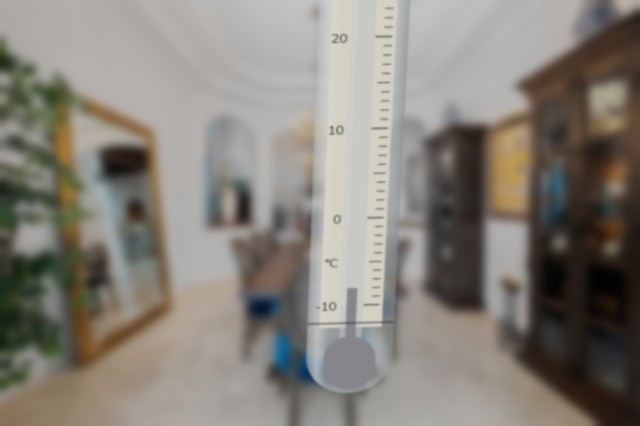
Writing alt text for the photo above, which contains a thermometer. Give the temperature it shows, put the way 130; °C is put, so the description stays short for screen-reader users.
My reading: -8; °C
